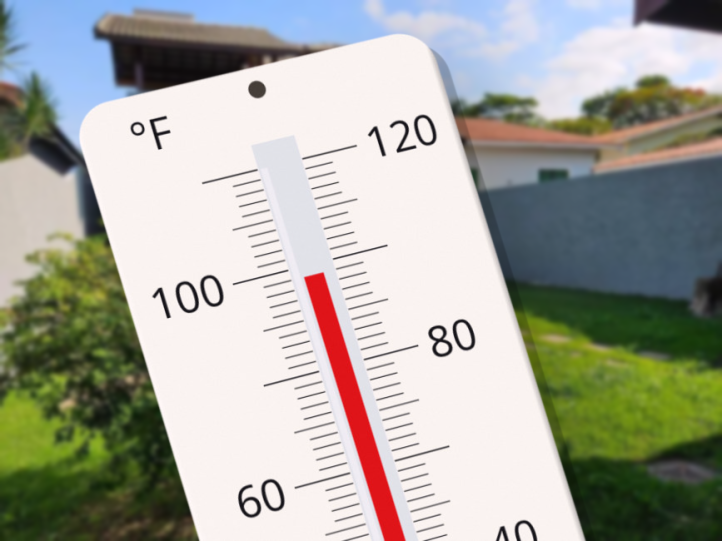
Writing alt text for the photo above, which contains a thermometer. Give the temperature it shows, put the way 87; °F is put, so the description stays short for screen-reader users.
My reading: 98; °F
